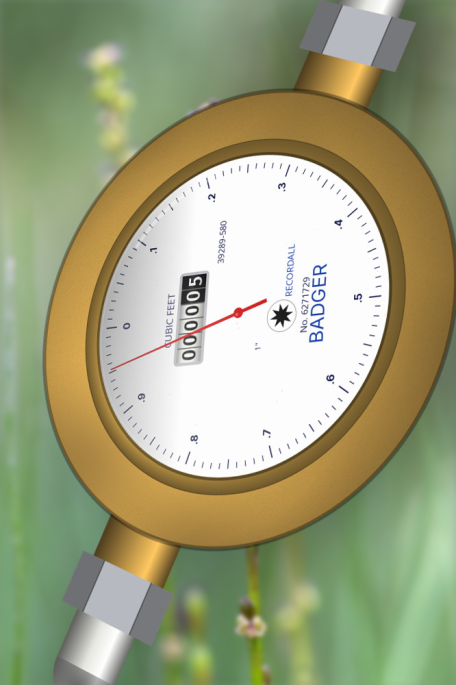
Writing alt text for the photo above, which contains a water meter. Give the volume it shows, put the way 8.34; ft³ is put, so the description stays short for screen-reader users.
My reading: 4.95; ft³
